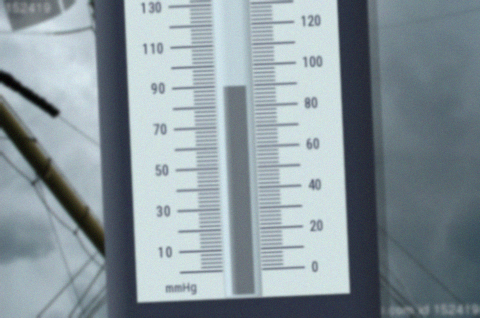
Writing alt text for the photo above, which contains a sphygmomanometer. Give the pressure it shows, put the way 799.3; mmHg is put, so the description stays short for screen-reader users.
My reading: 90; mmHg
